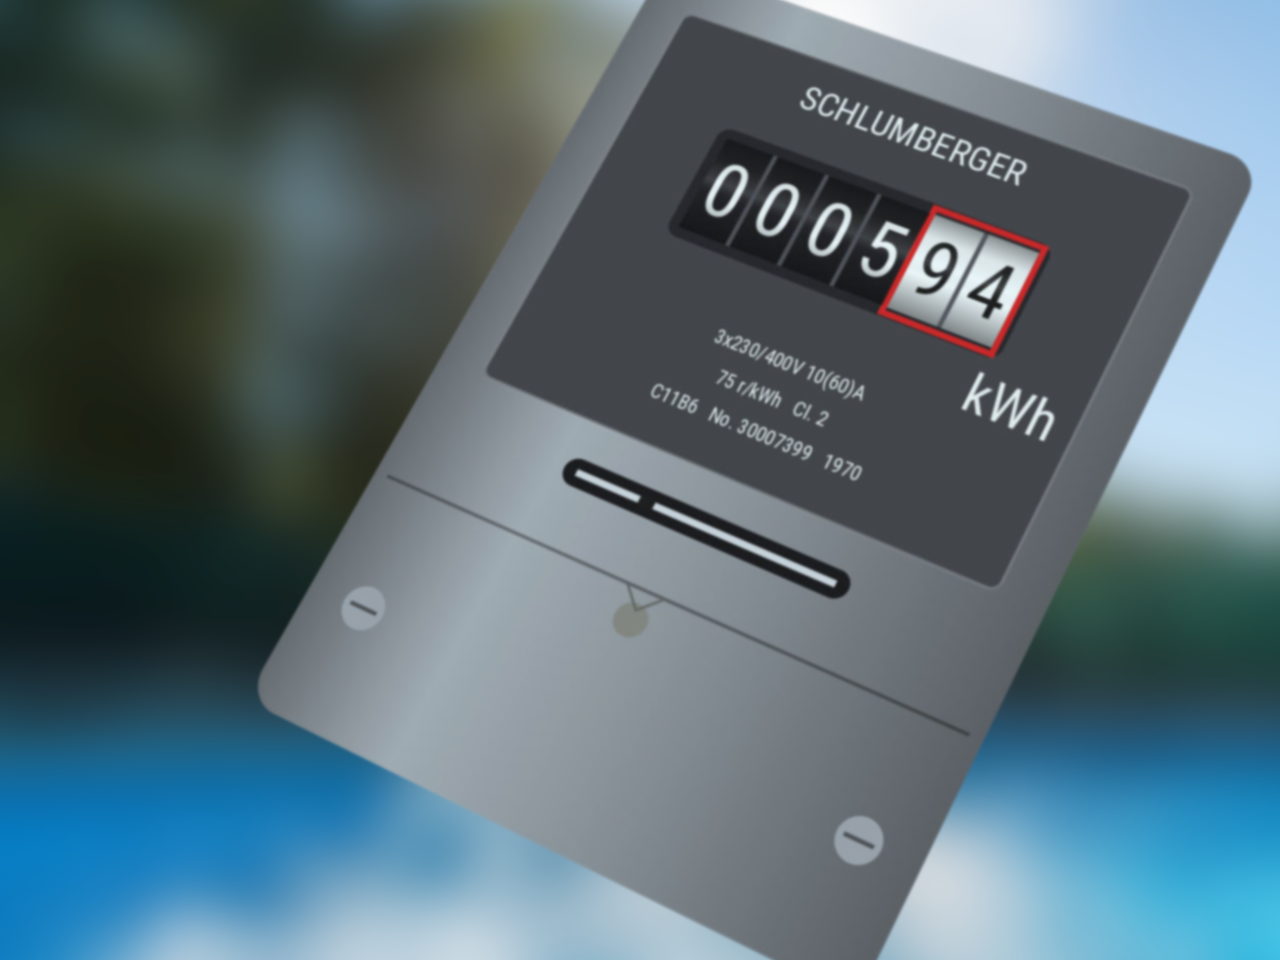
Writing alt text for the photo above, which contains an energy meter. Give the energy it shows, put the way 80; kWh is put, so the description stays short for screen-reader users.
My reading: 5.94; kWh
